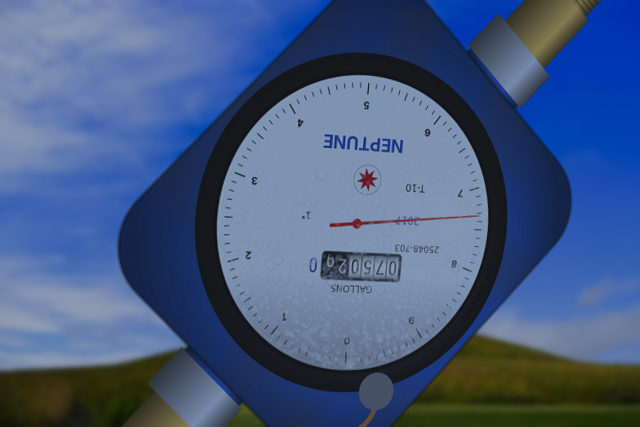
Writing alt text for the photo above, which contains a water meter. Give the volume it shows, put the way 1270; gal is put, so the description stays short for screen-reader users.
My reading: 750287.3; gal
